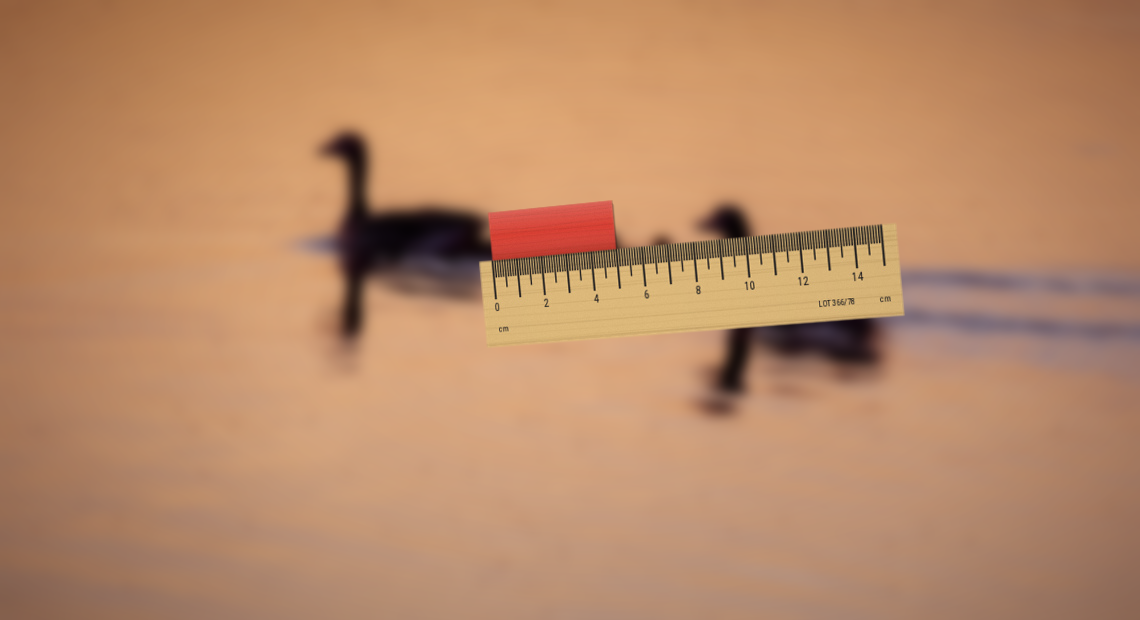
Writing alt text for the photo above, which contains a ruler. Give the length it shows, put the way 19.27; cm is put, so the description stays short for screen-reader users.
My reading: 5; cm
